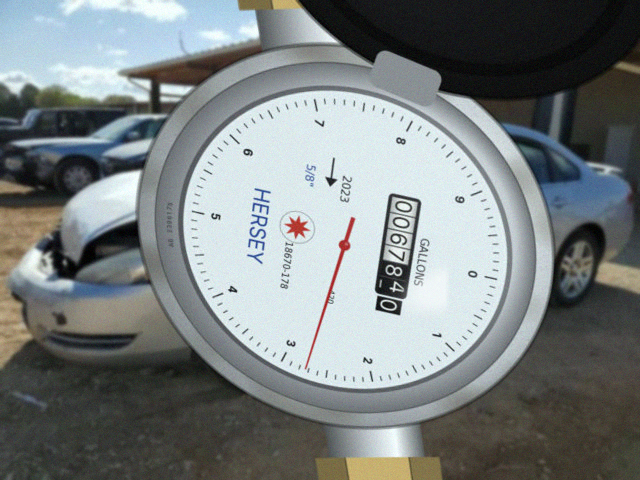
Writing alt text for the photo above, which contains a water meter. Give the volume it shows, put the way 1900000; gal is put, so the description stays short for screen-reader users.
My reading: 67842.7; gal
